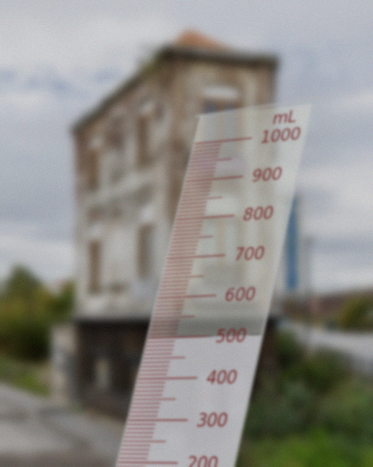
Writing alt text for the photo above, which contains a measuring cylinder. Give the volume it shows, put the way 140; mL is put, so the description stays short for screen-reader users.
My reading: 500; mL
